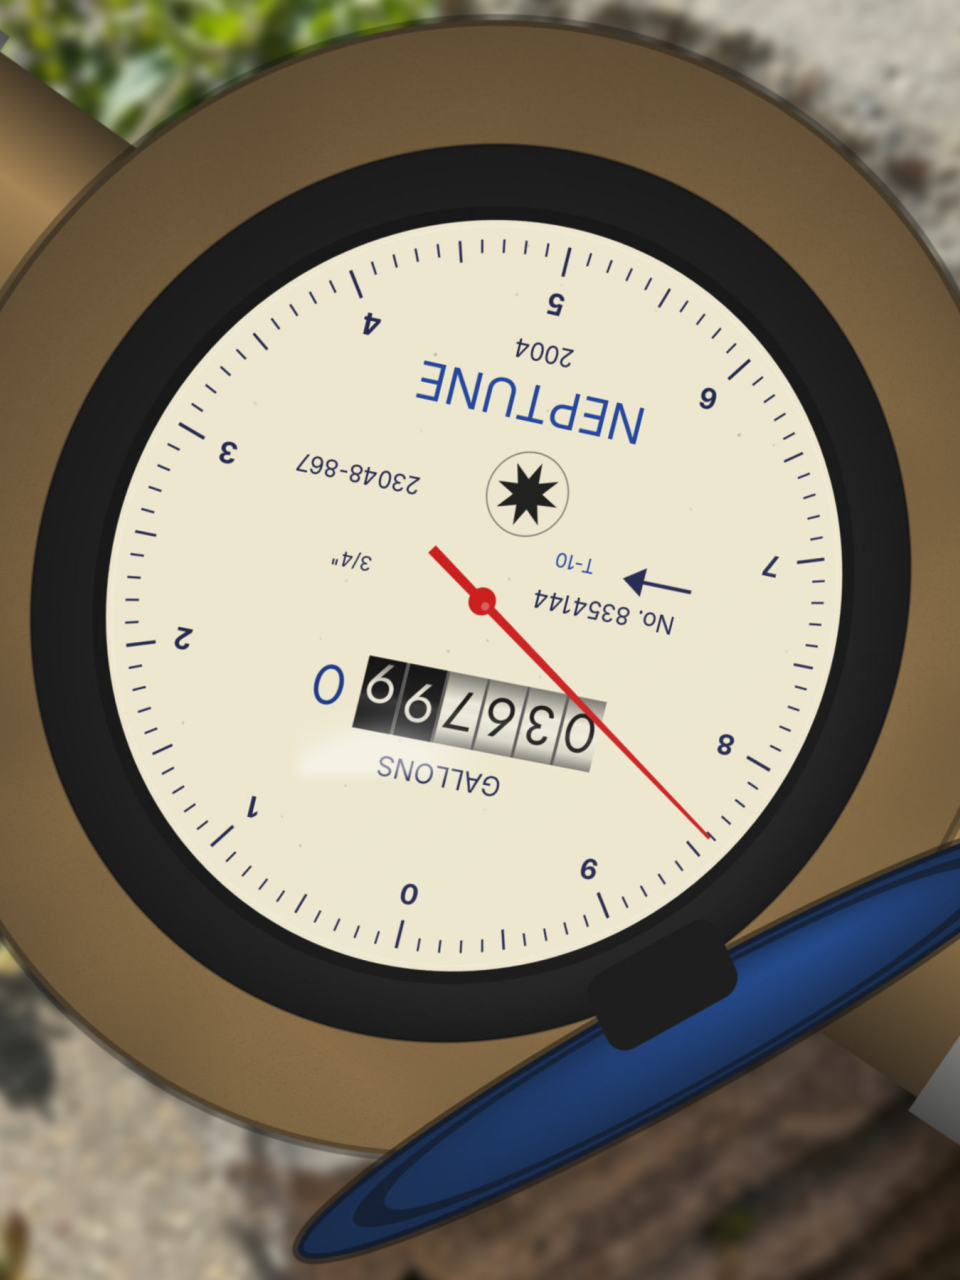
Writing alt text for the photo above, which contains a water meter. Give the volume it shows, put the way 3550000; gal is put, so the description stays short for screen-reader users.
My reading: 367988.4; gal
